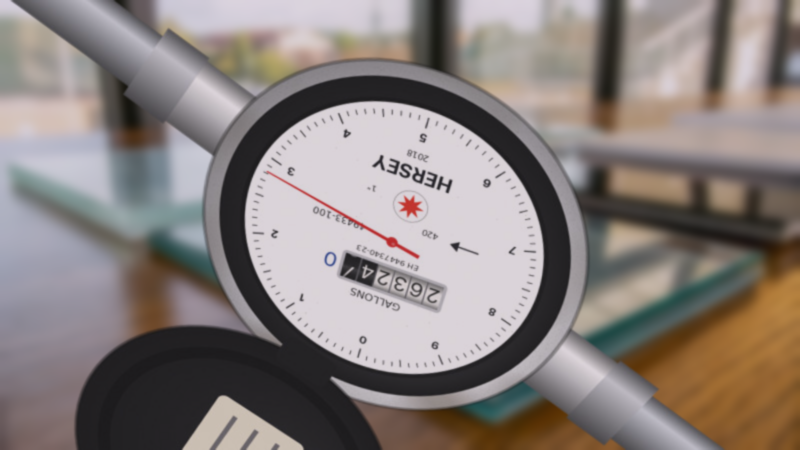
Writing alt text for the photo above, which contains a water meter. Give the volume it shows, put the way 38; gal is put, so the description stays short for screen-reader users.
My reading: 2632472.8; gal
